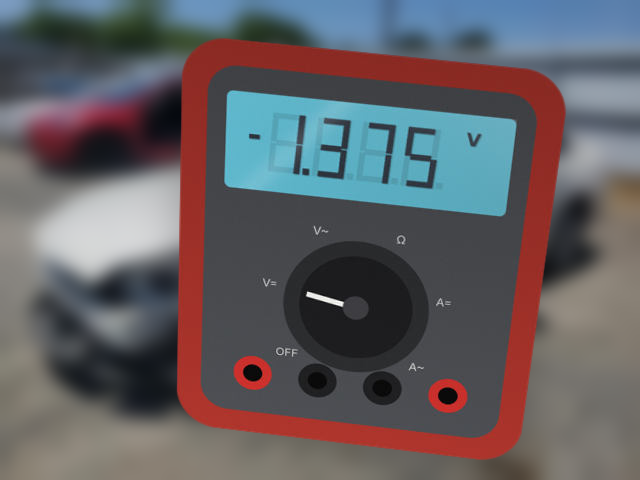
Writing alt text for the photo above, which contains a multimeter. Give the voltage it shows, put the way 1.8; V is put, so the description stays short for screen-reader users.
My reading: -1.375; V
